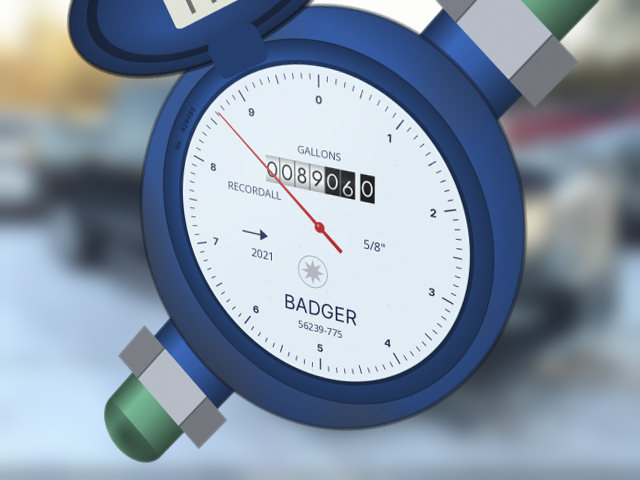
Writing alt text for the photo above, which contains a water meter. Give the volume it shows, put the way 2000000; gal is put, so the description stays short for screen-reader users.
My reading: 89058.6; gal
